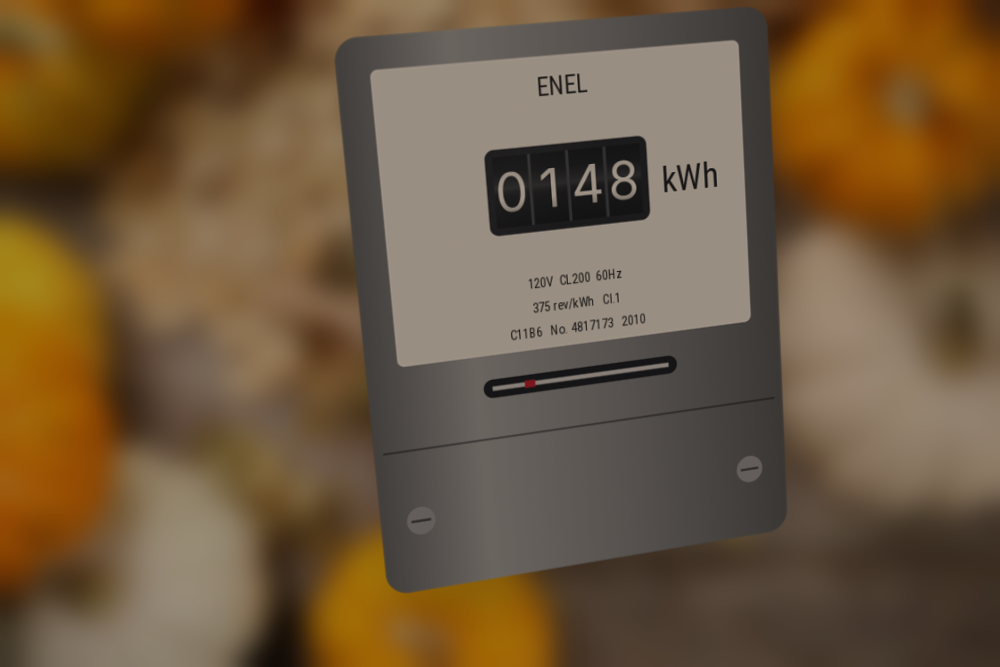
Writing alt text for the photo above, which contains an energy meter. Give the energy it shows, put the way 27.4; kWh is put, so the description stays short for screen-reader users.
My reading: 148; kWh
